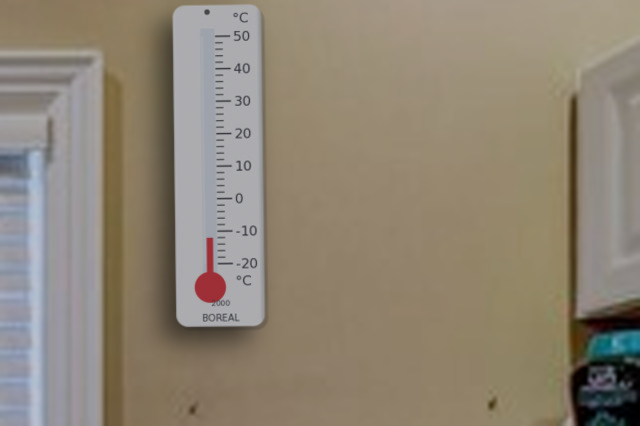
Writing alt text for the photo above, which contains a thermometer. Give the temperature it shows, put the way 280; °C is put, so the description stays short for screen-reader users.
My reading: -12; °C
